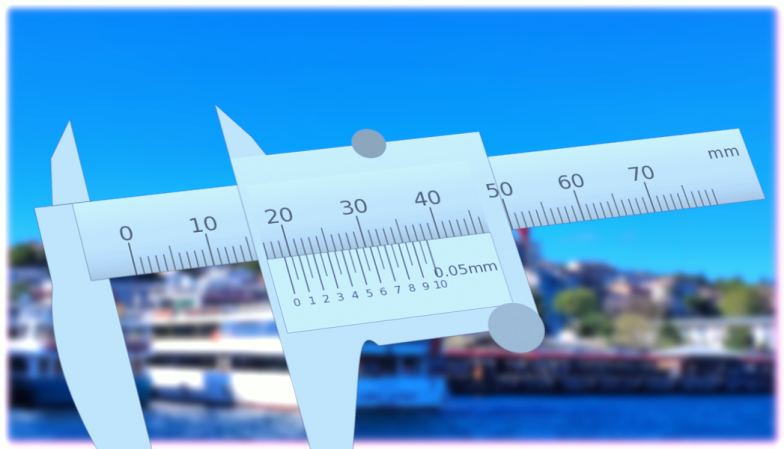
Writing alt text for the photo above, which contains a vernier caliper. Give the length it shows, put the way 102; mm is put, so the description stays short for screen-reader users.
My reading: 19.2; mm
